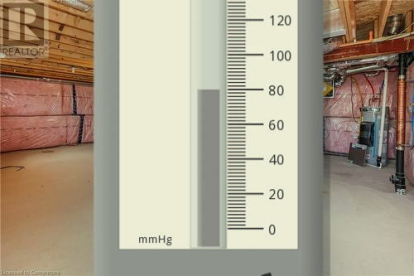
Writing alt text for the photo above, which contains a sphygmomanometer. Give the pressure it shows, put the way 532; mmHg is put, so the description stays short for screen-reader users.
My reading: 80; mmHg
